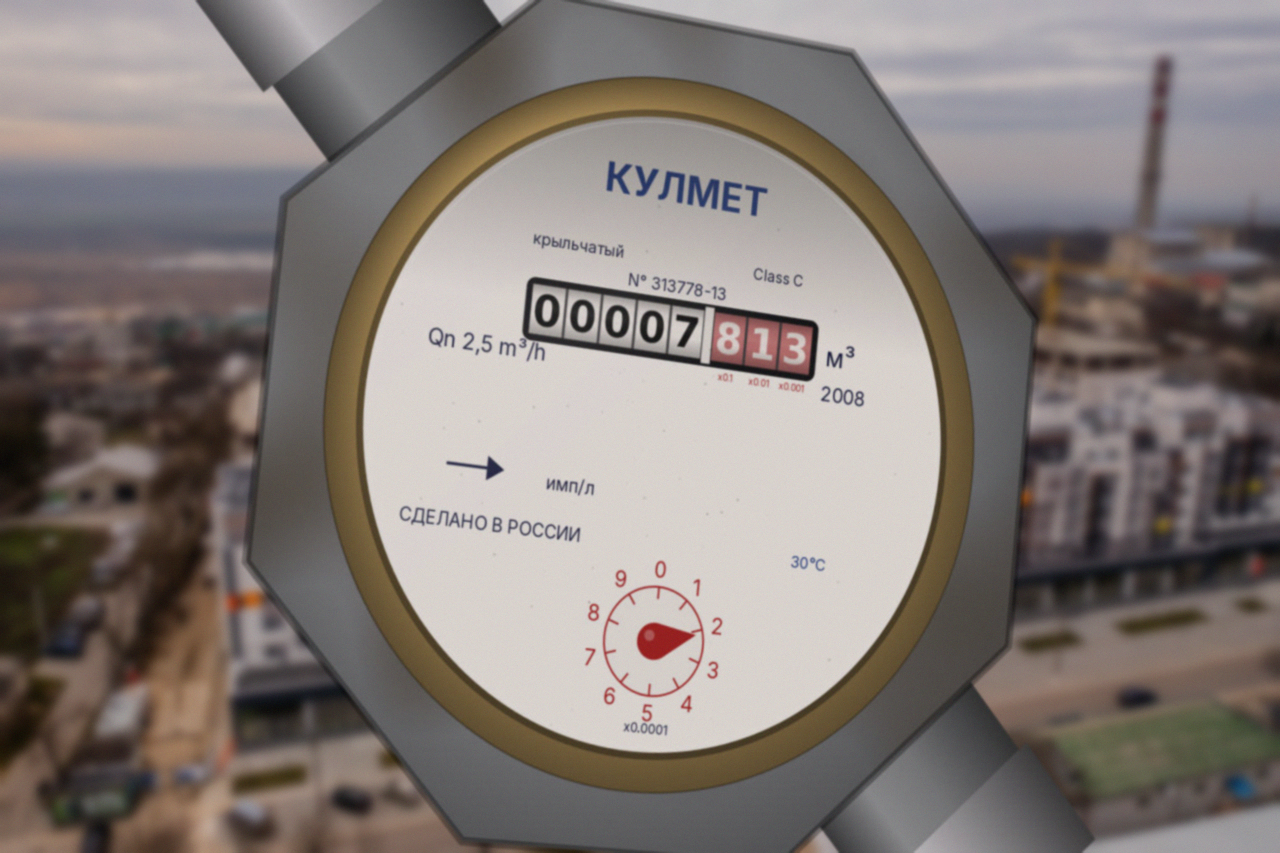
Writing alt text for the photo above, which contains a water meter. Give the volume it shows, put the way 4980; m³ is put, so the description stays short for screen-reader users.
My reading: 7.8132; m³
